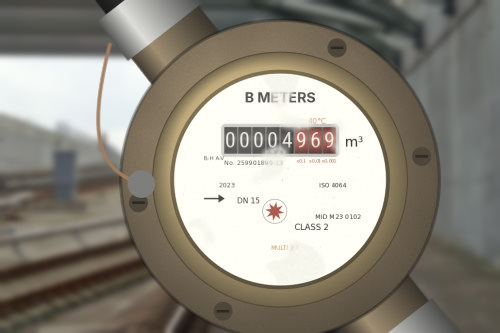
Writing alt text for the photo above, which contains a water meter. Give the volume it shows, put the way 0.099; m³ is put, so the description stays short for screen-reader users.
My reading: 4.969; m³
